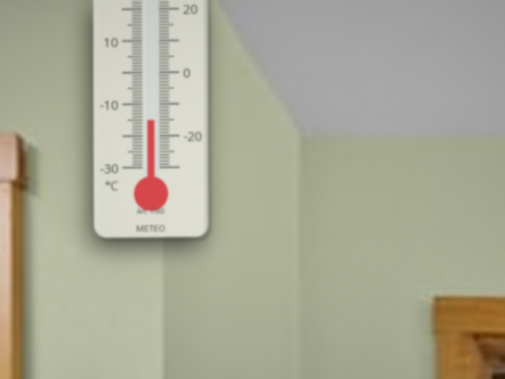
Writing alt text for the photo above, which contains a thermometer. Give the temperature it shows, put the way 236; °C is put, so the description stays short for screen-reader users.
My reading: -15; °C
